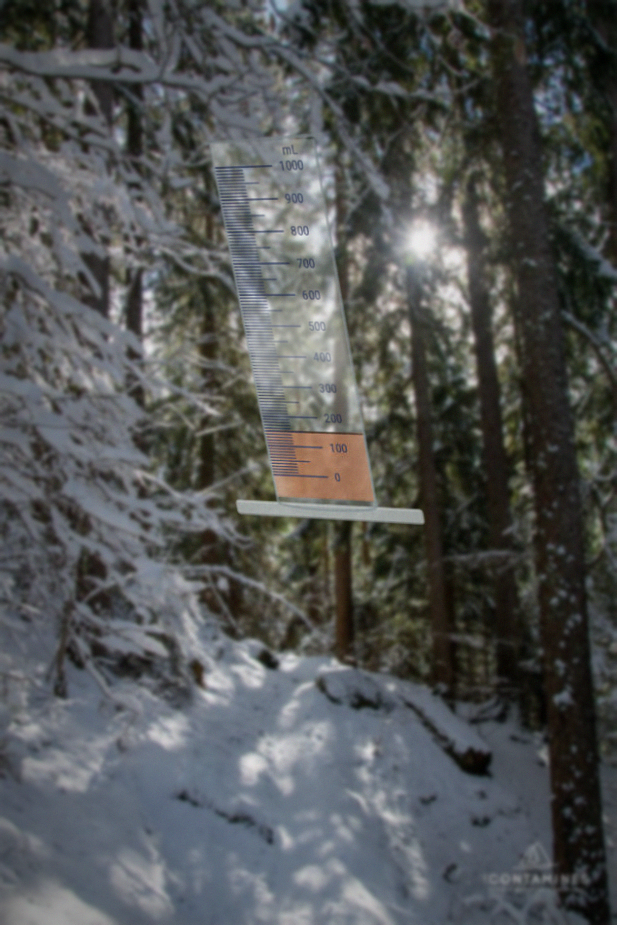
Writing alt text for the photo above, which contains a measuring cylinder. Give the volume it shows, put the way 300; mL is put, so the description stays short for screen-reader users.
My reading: 150; mL
